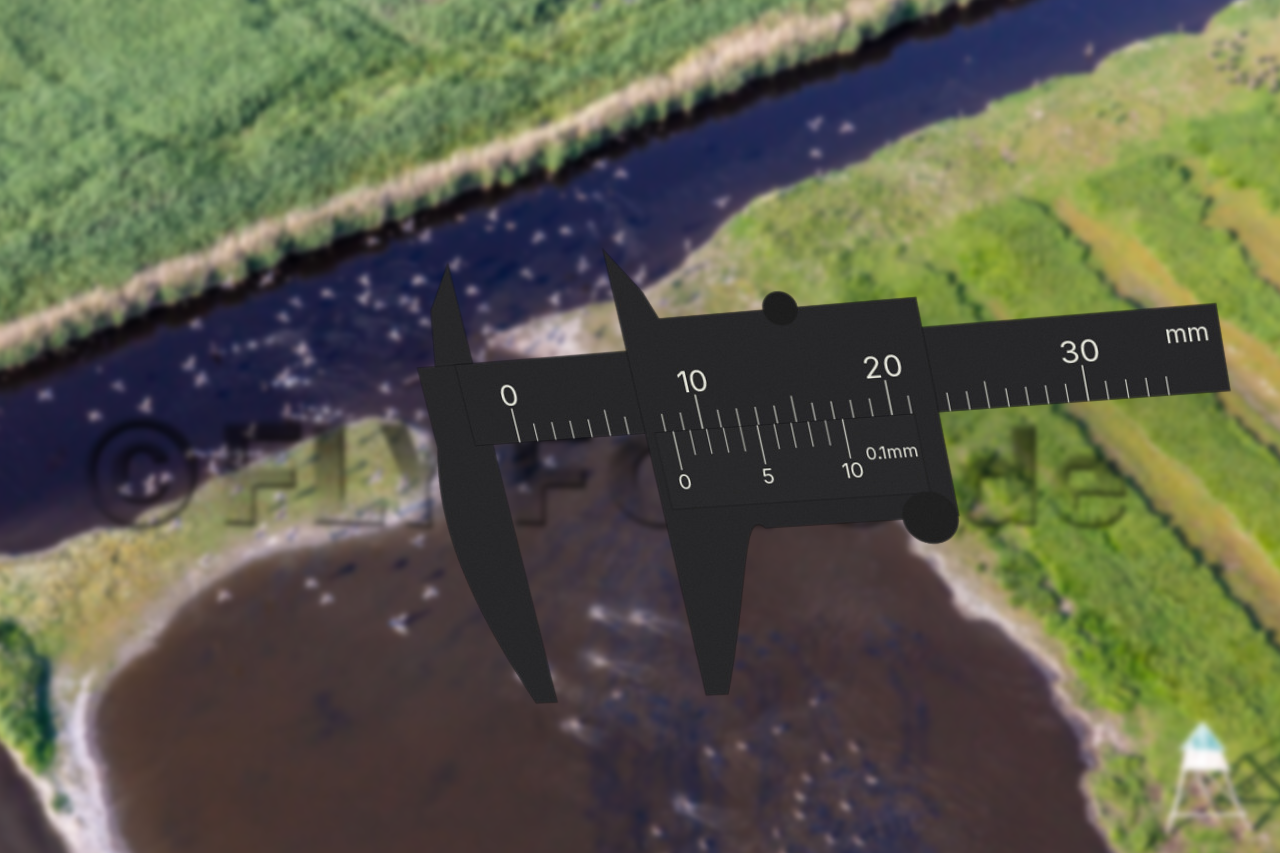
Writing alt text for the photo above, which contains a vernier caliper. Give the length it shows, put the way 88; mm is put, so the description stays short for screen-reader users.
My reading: 8.4; mm
